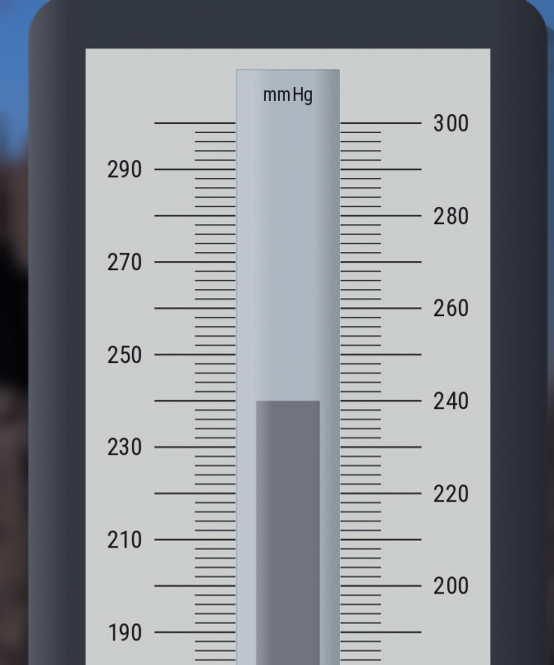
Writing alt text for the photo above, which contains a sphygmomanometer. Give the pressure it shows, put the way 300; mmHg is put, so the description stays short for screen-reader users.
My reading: 240; mmHg
